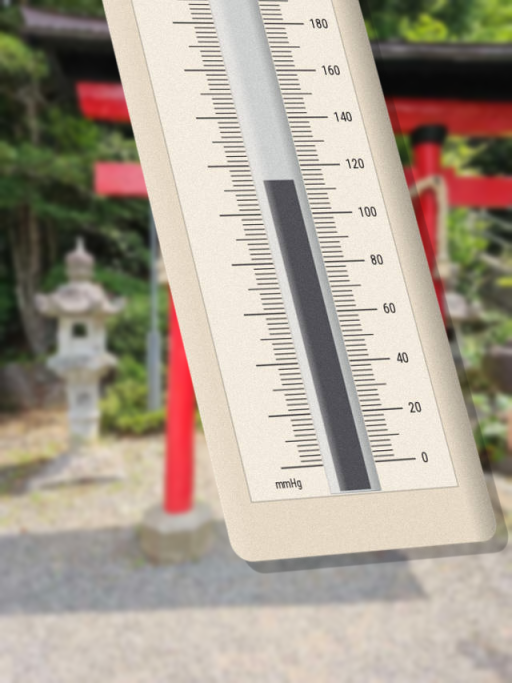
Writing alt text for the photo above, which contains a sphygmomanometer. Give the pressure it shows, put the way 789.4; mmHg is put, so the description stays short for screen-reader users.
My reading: 114; mmHg
